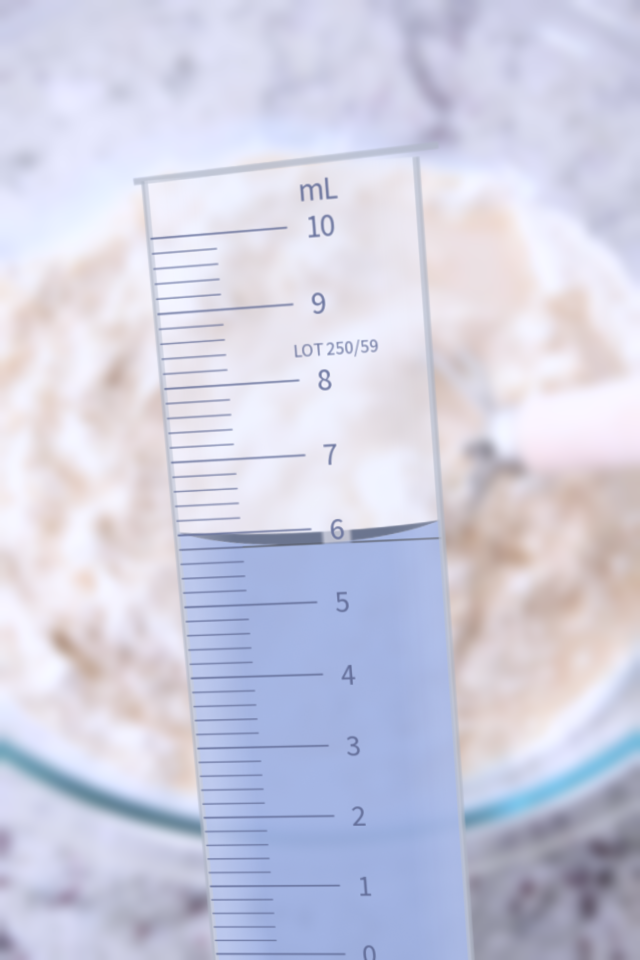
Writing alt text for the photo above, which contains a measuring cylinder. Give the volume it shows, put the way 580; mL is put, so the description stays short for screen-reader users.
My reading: 5.8; mL
